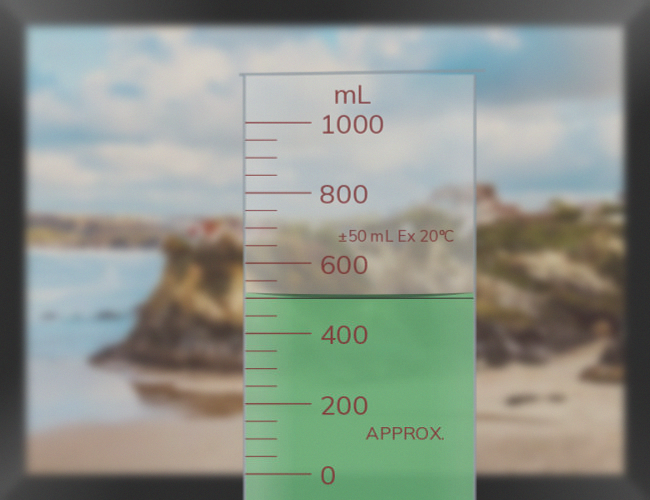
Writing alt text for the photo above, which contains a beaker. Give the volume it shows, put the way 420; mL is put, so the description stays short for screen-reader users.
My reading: 500; mL
